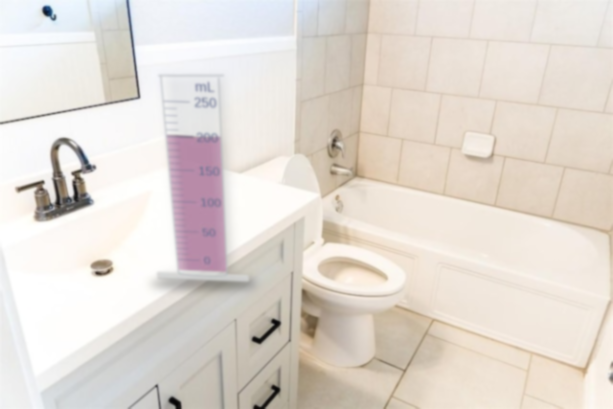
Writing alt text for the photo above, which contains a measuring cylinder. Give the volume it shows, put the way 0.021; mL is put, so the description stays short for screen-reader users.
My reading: 200; mL
